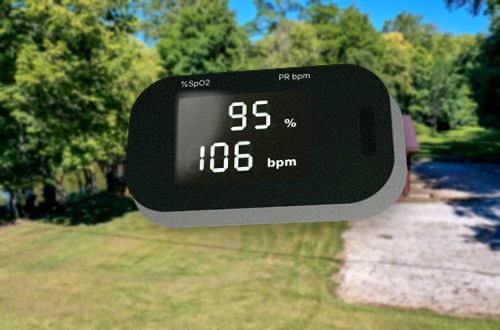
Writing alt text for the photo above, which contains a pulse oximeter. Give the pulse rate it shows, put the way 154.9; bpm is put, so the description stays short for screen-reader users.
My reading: 106; bpm
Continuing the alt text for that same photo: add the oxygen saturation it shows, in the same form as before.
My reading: 95; %
